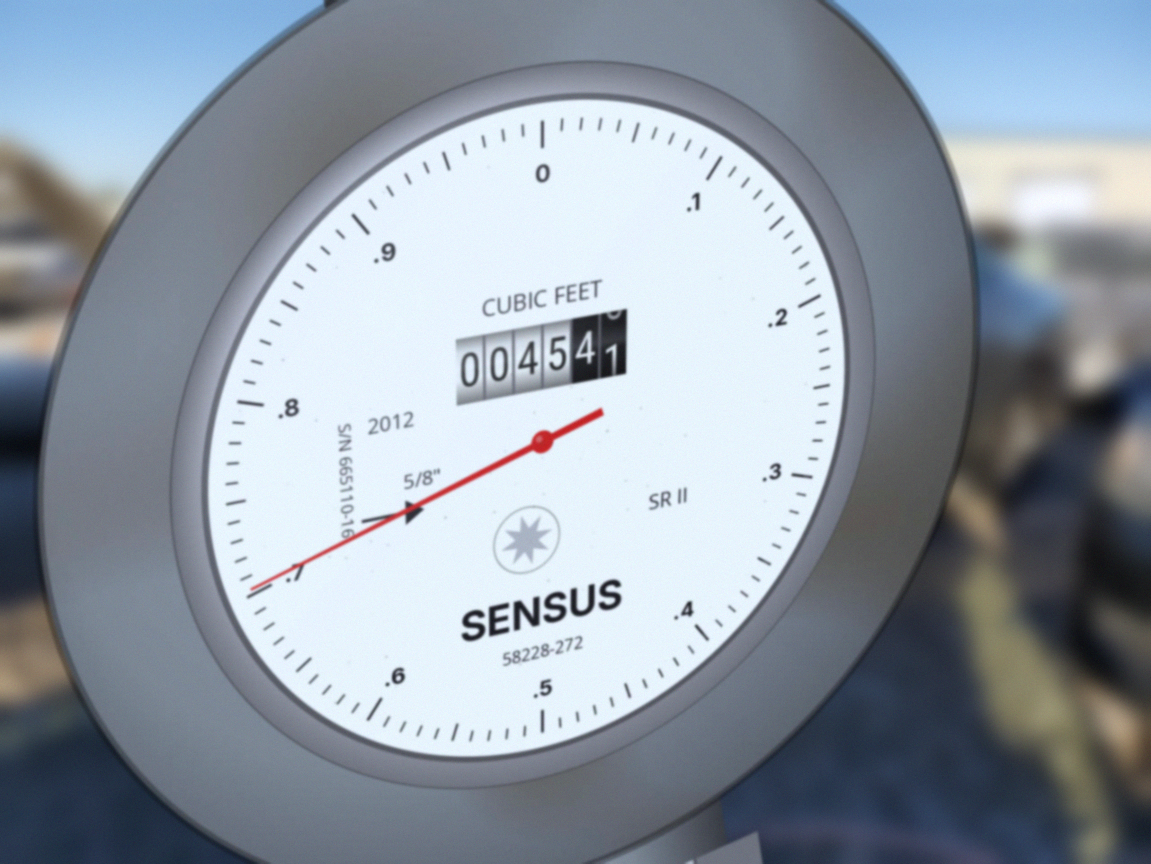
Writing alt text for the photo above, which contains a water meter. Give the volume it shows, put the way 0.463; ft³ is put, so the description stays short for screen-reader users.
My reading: 4540.70; ft³
